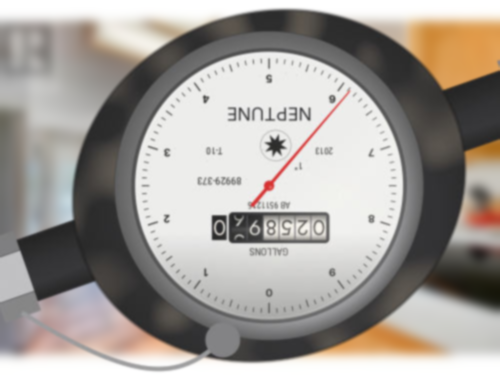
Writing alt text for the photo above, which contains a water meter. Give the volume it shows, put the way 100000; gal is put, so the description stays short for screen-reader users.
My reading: 258956.1; gal
